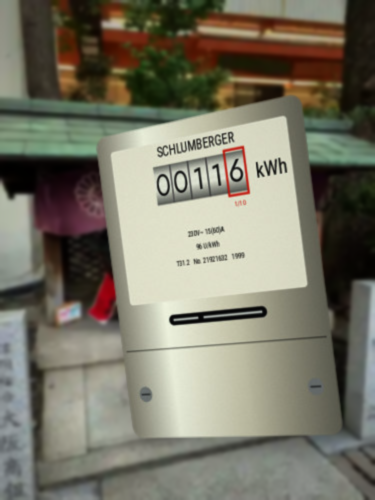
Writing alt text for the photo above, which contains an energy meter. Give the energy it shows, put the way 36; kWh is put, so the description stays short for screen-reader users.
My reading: 11.6; kWh
